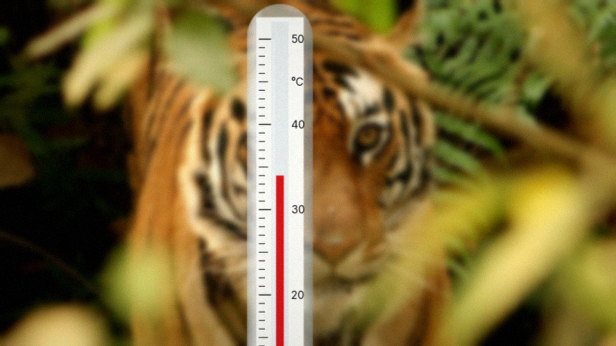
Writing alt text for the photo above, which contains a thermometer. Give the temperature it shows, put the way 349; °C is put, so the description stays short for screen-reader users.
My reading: 34; °C
